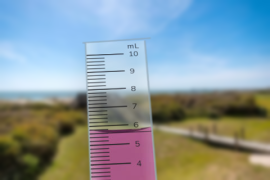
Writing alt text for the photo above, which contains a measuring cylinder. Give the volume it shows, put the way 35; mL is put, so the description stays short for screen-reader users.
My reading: 5.6; mL
